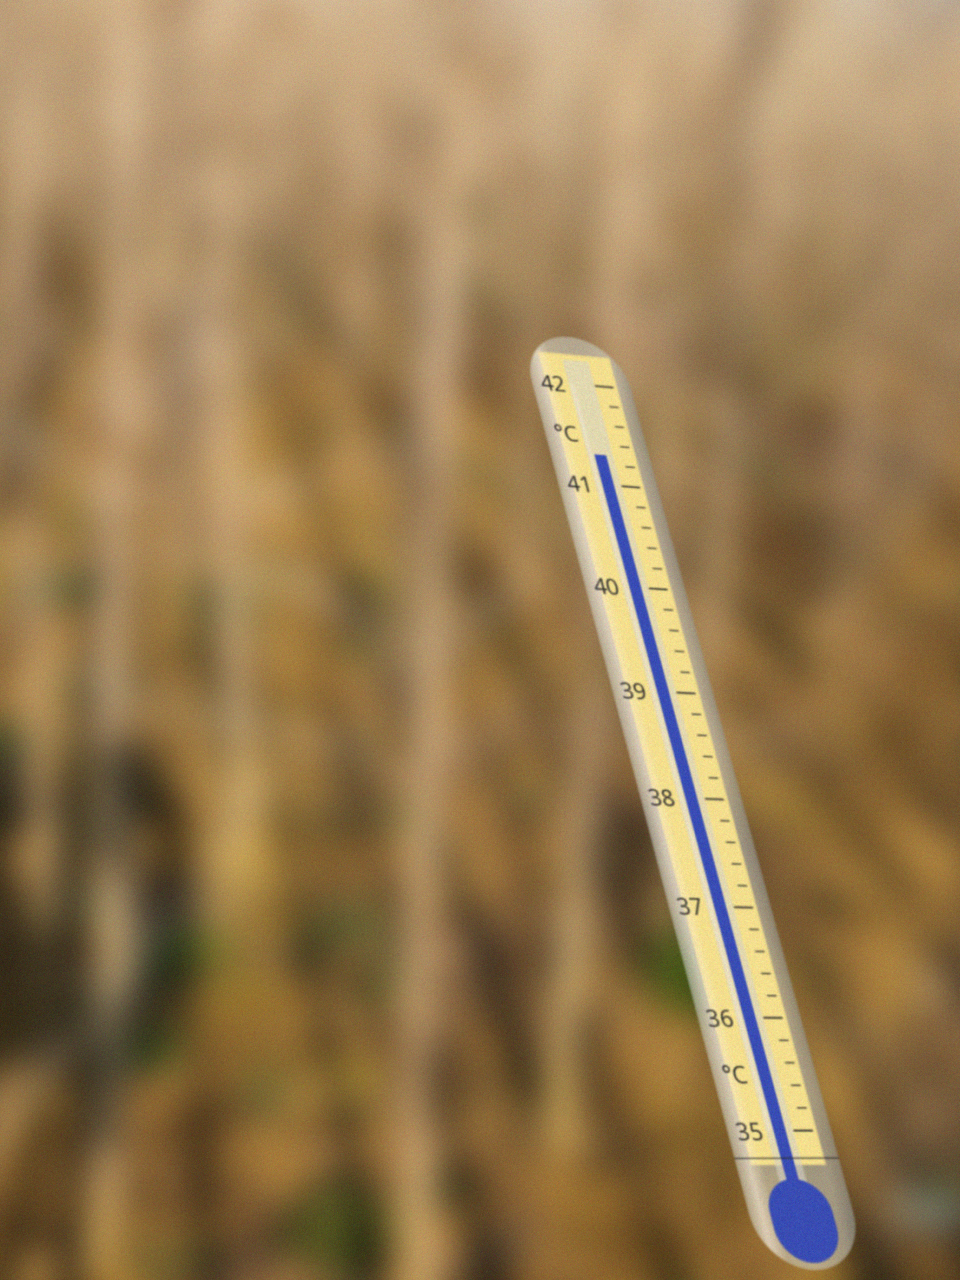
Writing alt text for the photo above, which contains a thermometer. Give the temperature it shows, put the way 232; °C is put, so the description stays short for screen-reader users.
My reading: 41.3; °C
